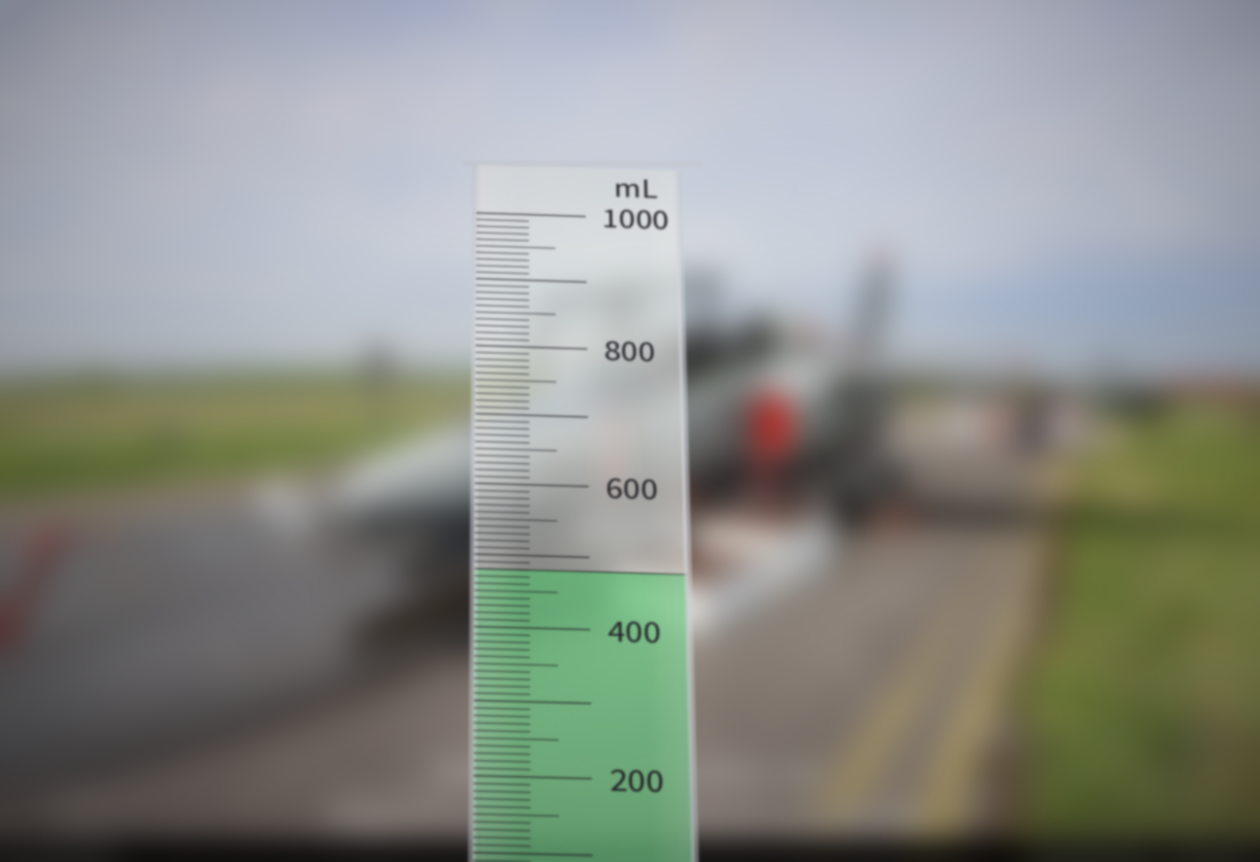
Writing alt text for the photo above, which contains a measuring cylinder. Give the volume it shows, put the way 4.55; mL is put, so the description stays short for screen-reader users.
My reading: 480; mL
